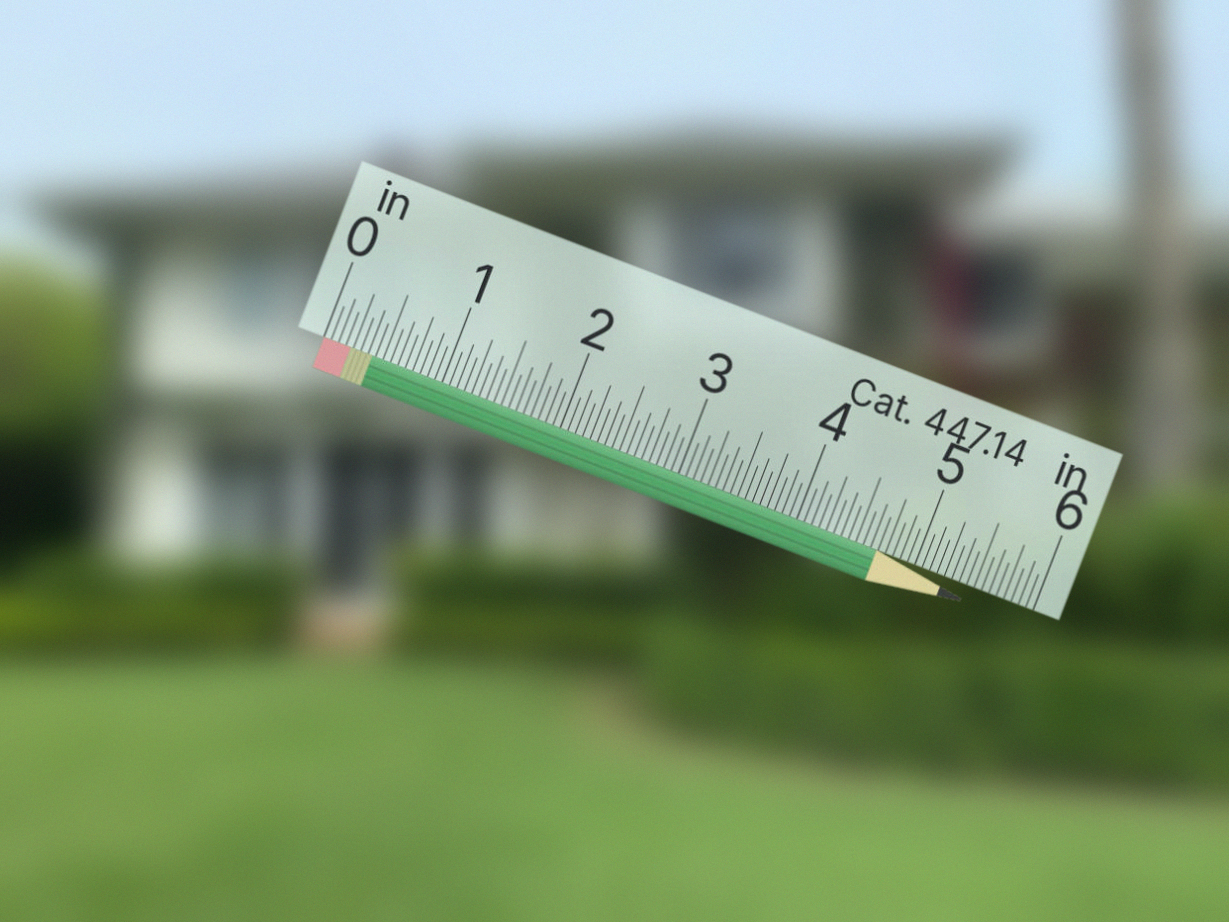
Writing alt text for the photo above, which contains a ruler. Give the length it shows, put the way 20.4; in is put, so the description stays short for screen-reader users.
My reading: 5.4375; in
